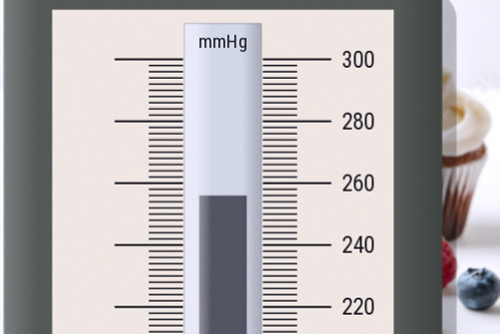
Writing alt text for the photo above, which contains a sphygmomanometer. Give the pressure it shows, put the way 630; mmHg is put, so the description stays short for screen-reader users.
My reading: 256; mmHg
